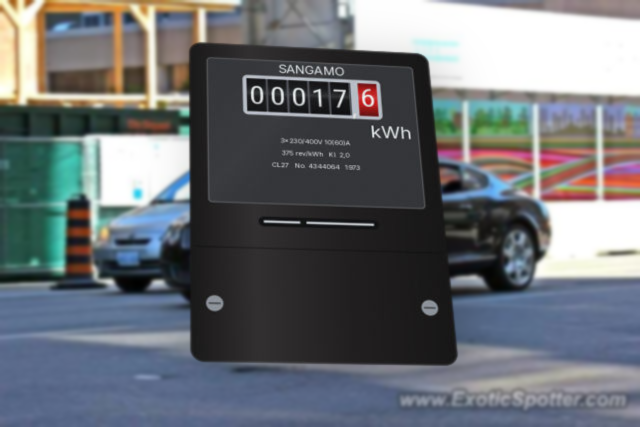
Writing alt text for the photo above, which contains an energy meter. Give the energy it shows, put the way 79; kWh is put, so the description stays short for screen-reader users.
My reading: 17.6; kWh
